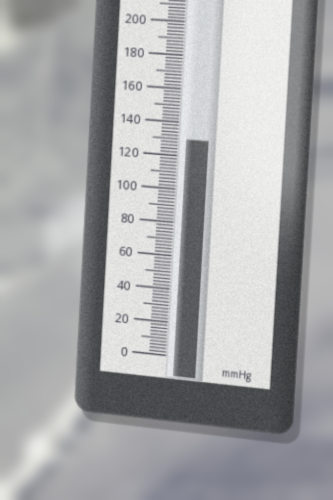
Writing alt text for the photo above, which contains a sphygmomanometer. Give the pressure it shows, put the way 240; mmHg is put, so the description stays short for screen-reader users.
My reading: 130; mmHg
